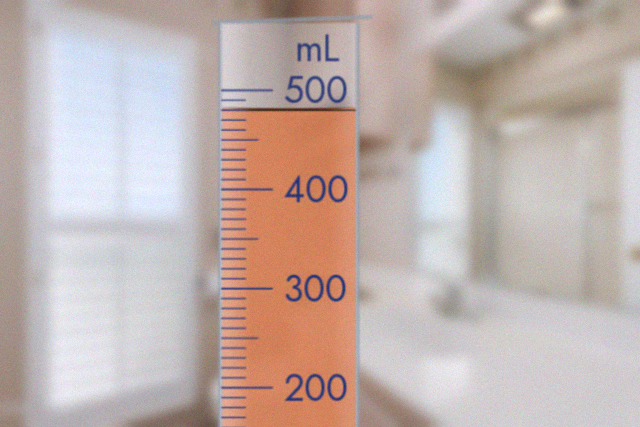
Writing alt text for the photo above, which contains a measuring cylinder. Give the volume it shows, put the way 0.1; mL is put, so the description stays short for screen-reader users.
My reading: 480; mL
